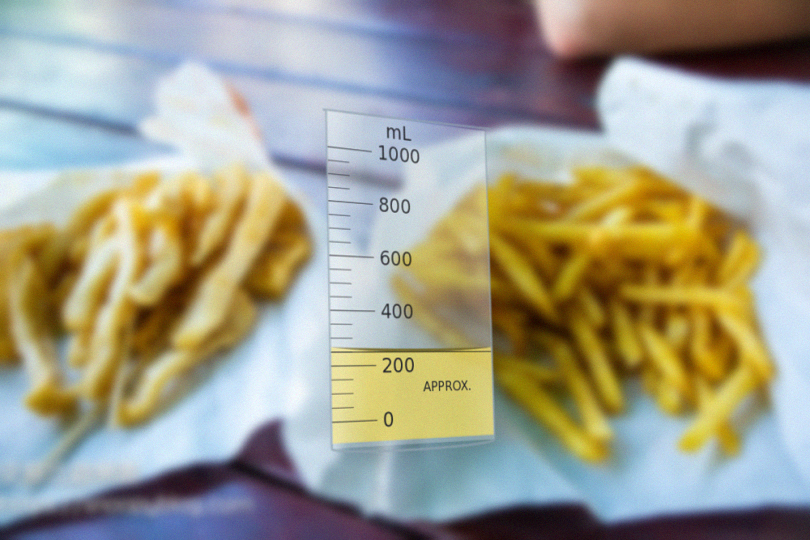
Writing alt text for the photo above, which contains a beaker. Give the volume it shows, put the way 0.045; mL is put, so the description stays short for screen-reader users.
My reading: 250; mL
